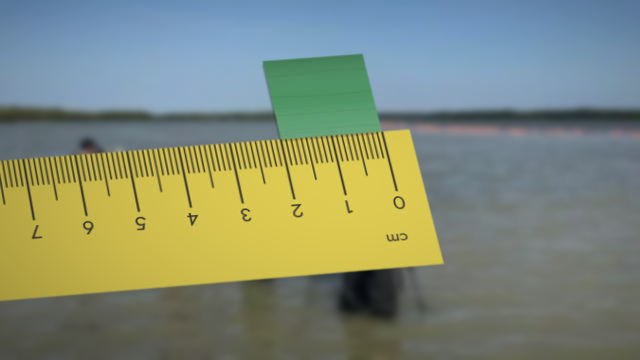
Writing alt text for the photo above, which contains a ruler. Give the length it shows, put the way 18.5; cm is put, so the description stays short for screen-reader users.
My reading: 2; cm
